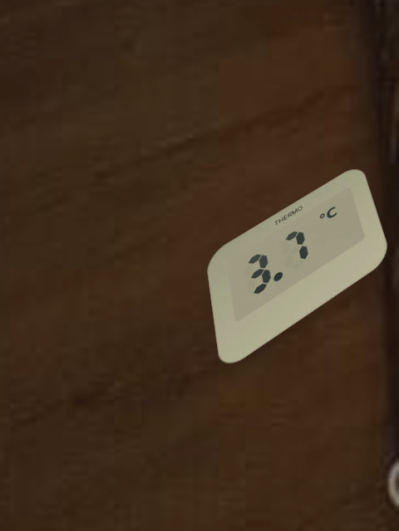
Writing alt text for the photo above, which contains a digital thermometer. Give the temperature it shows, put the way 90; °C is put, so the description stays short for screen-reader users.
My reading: 3.7; °C
